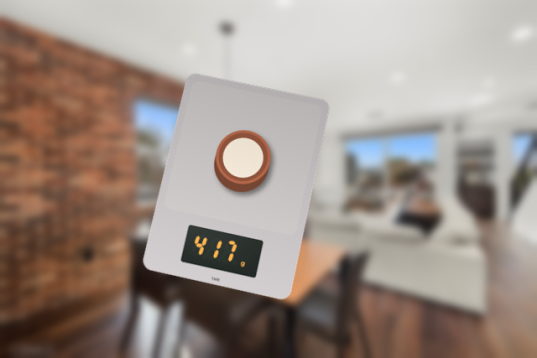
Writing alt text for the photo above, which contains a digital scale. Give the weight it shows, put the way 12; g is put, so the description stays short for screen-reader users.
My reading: 417; g
